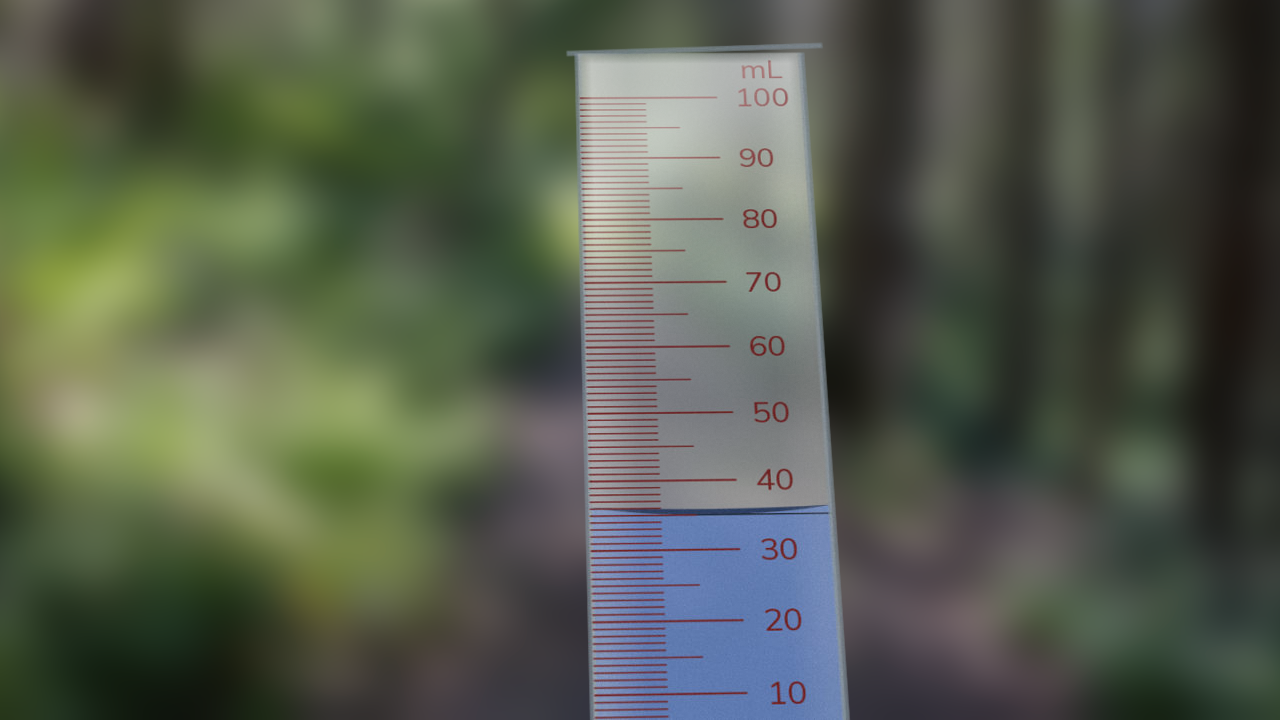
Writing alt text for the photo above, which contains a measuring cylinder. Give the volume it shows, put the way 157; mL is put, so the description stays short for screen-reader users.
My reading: 35; mL
